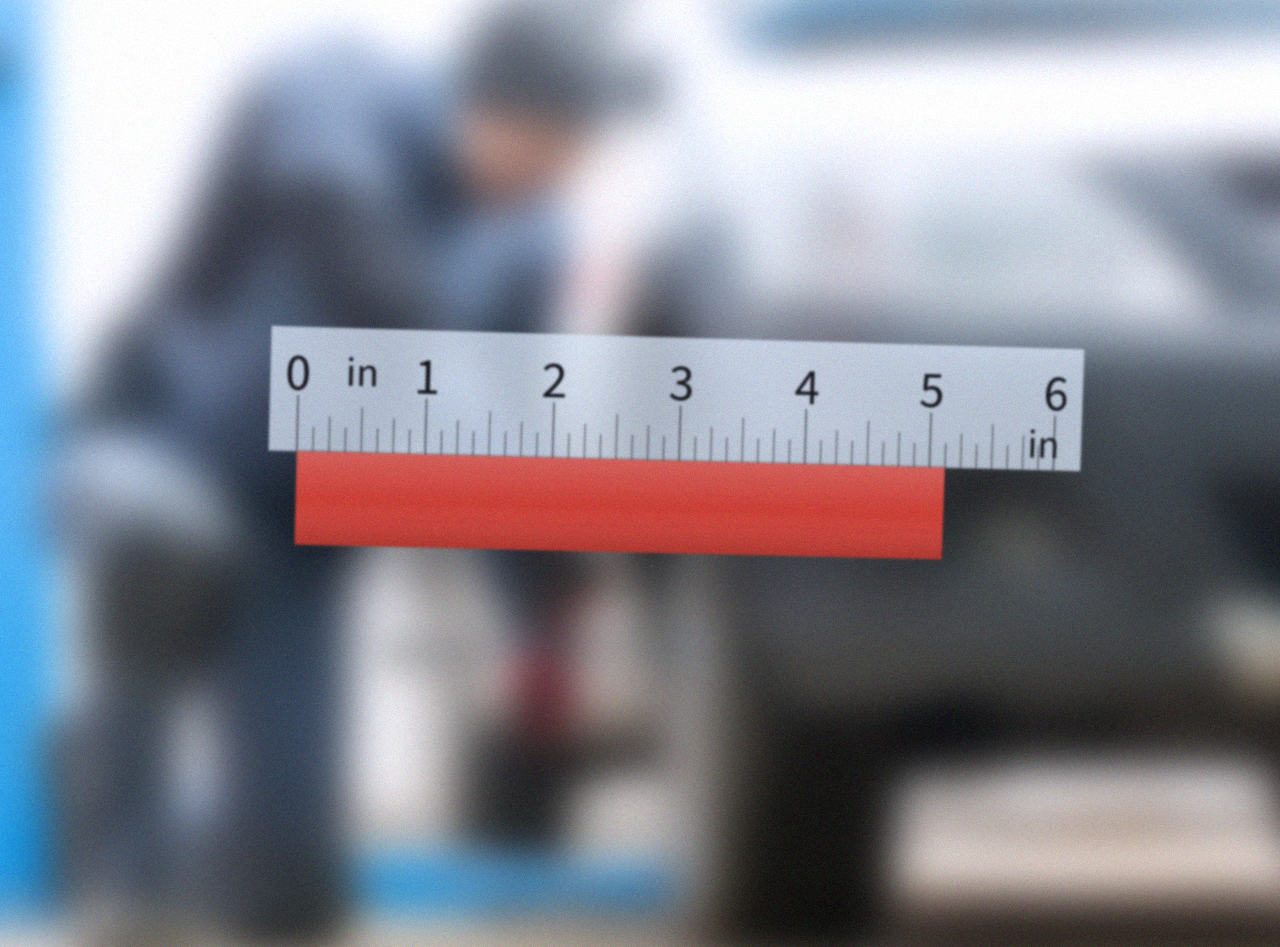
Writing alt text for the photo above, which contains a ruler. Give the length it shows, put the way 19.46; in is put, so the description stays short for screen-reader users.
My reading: 5.125; in
